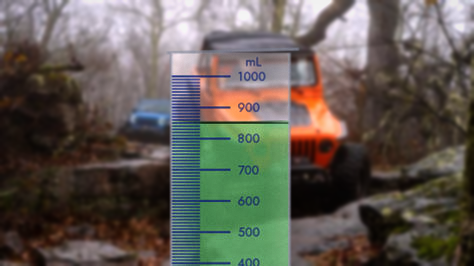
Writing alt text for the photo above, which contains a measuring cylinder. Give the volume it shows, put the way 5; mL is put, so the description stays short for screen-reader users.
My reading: 850; mL
